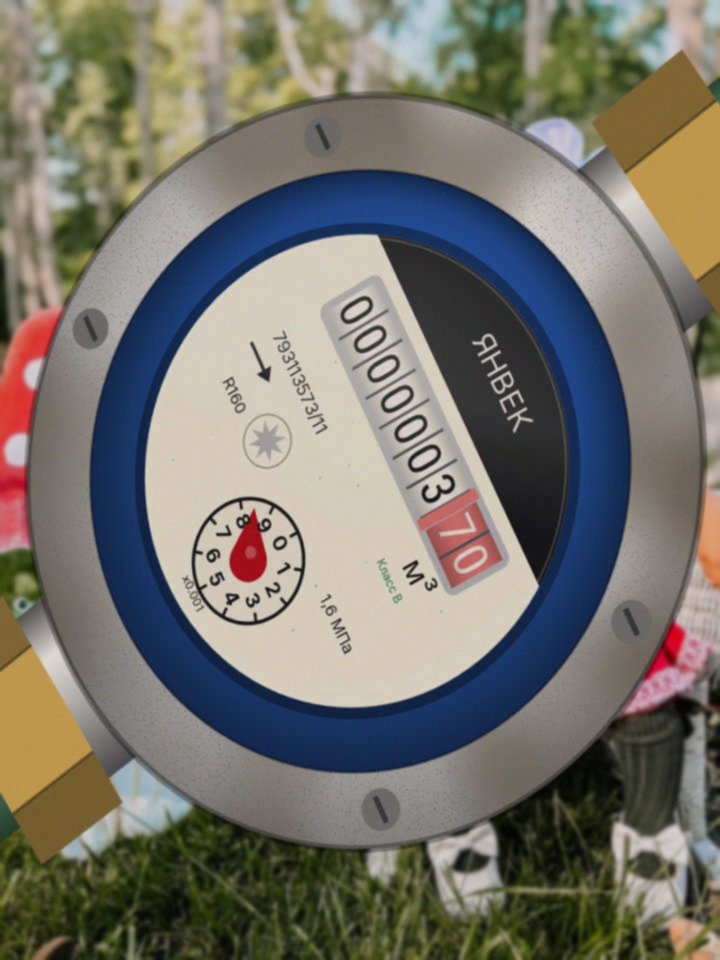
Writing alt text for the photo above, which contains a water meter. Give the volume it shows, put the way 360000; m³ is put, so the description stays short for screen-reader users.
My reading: 3.708; m³
